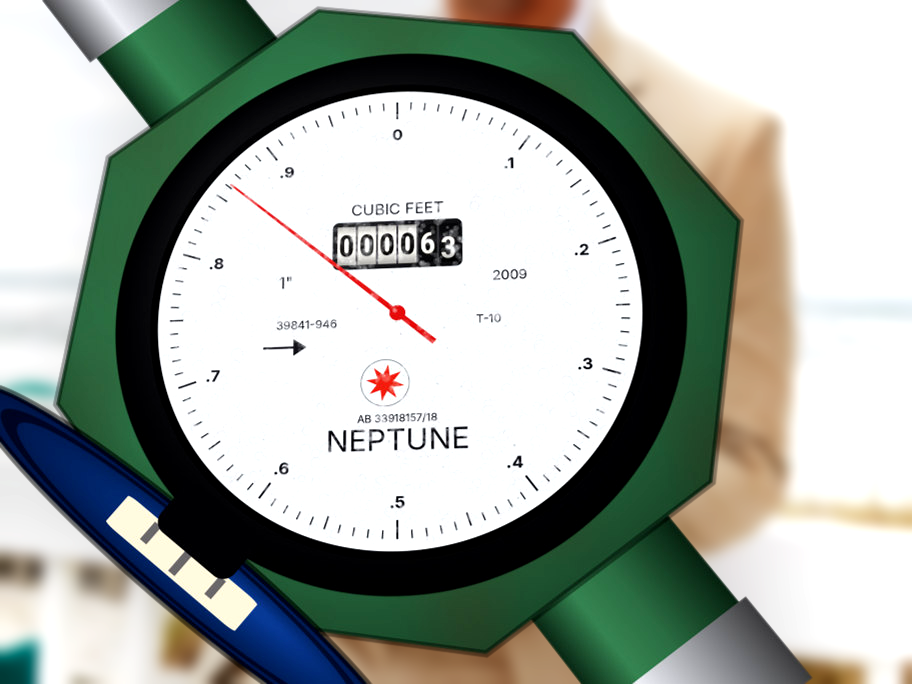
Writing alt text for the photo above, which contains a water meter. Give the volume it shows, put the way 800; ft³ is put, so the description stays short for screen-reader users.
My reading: 62.86; ft³
